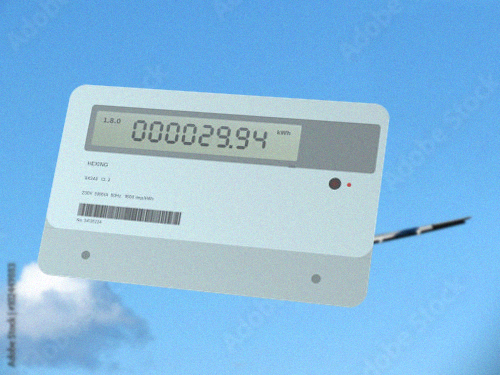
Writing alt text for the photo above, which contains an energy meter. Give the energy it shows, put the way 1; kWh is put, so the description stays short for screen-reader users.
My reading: 29.94; kWh
